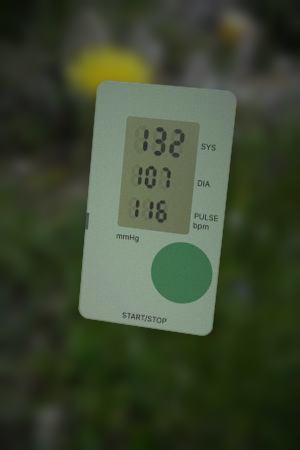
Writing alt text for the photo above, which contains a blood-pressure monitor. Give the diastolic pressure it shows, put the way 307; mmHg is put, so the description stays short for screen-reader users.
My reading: 107; mmHg
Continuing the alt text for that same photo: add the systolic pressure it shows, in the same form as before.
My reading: 132; mmHg
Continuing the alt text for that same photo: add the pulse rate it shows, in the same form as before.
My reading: 116; bpm
